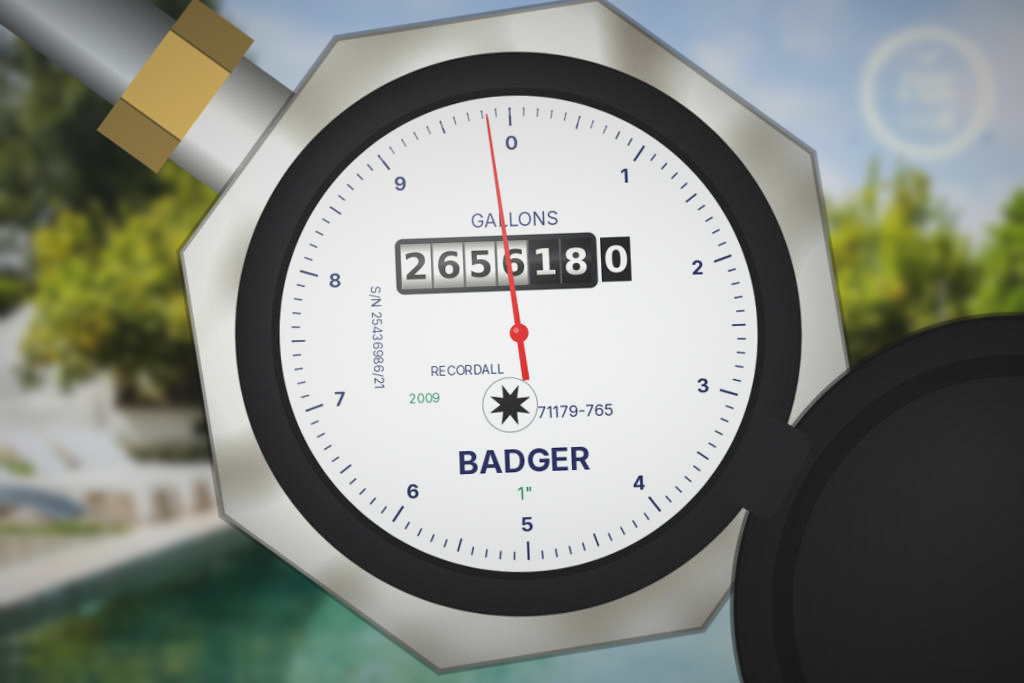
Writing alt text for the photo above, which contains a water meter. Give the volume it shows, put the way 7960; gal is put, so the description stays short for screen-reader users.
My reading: 2656179.8; gal
